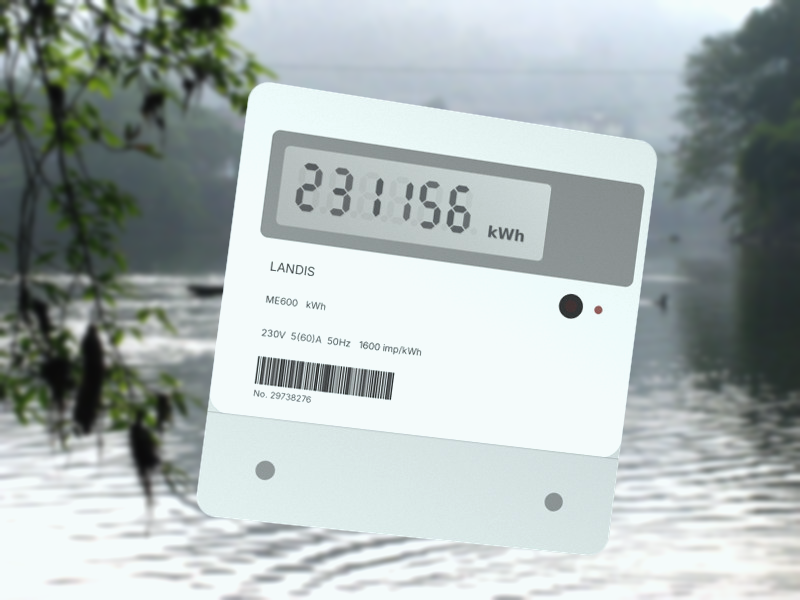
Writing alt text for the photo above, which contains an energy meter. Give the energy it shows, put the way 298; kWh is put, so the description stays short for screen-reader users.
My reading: 231156; kWh
